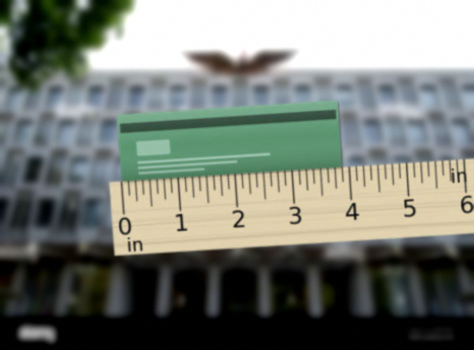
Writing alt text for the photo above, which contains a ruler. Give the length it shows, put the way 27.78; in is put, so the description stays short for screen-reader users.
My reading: 3.875; in
